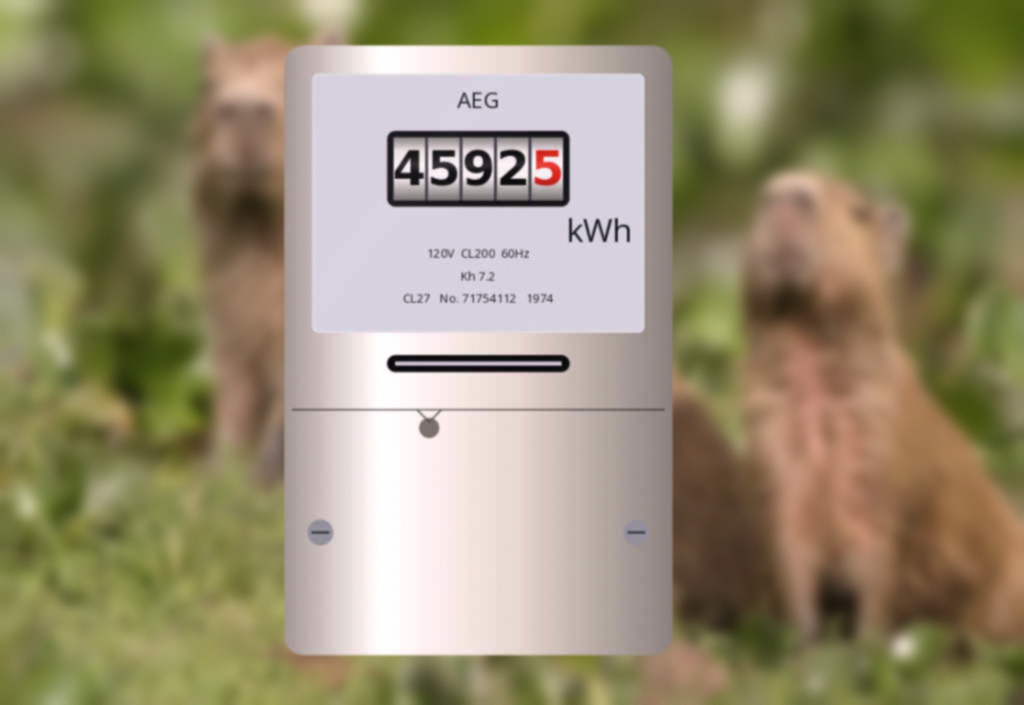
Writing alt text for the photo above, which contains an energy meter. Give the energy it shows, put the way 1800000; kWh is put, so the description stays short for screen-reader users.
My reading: 4592.5; kWh
